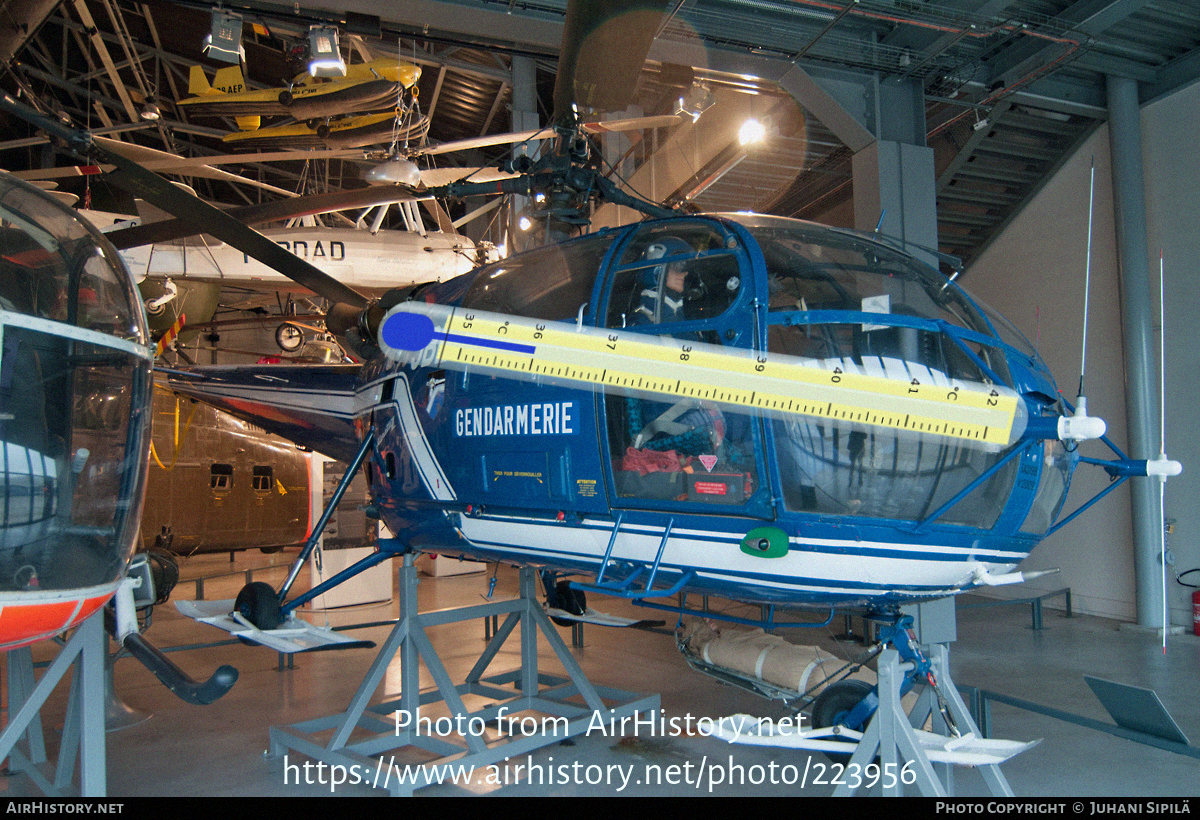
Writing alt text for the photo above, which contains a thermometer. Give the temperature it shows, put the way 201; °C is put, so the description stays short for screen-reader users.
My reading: 36; °C
